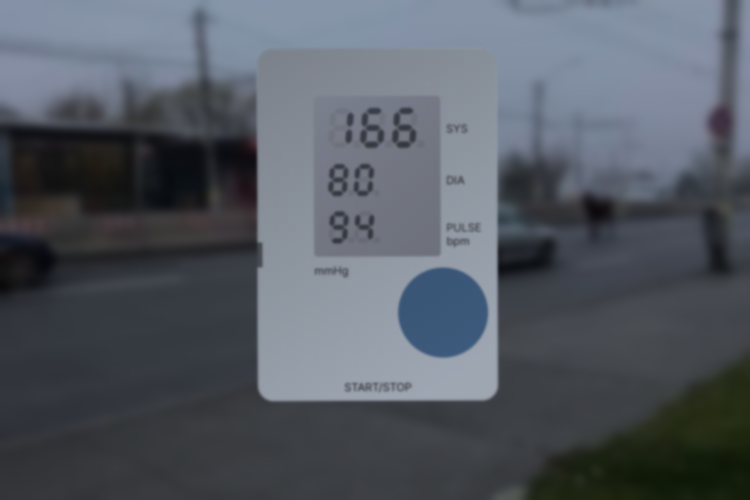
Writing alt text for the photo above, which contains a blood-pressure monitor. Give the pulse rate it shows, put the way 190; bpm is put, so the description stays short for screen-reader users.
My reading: 94; bpm
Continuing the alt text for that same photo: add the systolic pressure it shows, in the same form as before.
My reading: 166; mmHg
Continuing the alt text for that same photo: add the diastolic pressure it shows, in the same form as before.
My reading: 80; mmHg
